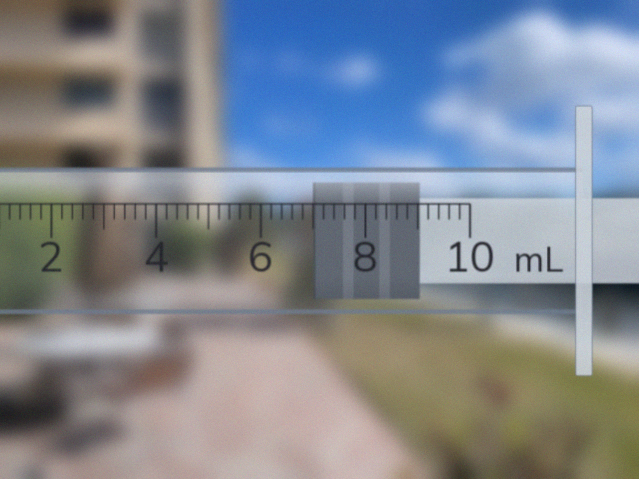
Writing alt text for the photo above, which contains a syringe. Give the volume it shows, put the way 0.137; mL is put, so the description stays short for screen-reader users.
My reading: 7; mL
